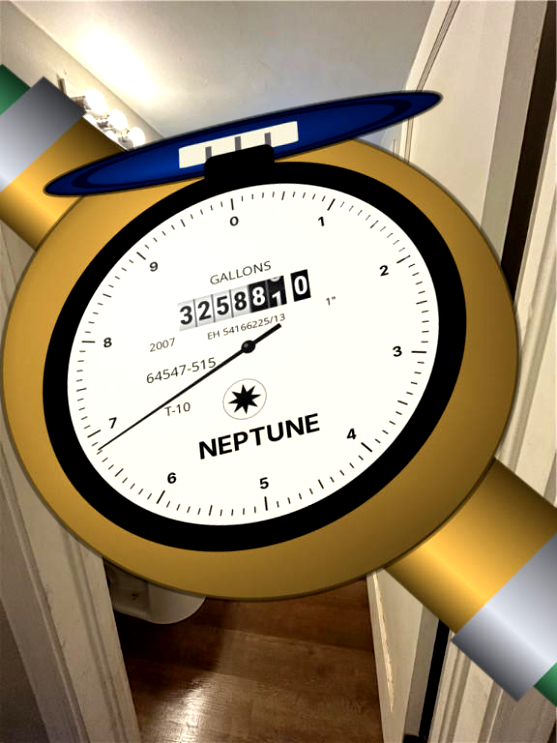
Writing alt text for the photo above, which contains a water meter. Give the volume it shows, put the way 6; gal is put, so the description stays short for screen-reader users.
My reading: 3258806.8; gal
